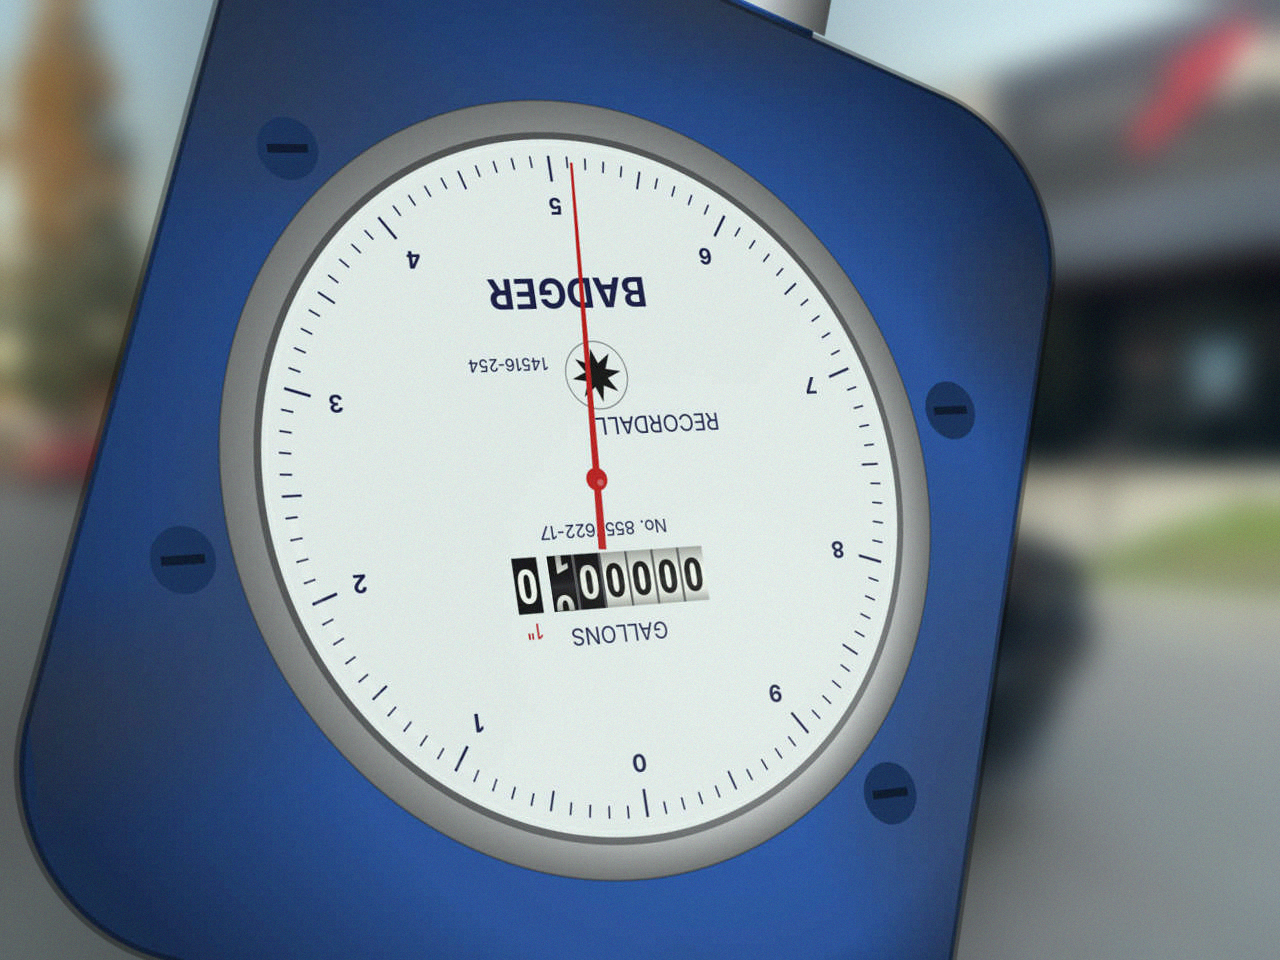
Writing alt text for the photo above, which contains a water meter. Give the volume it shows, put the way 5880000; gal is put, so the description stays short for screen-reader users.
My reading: 5.1; gal
